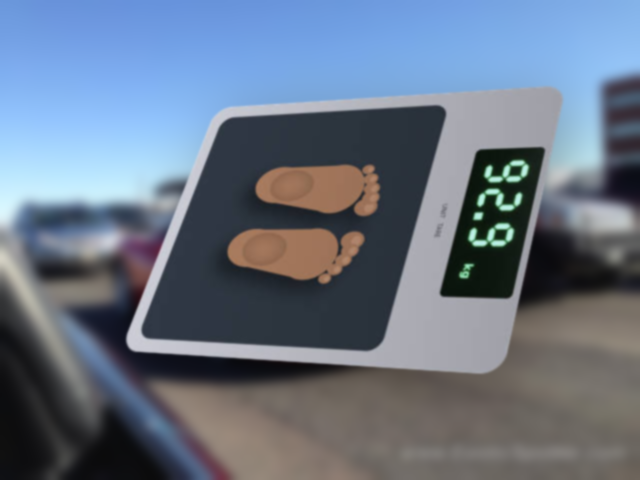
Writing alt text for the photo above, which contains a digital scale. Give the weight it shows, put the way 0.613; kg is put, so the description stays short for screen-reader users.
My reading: 92.9; kg
